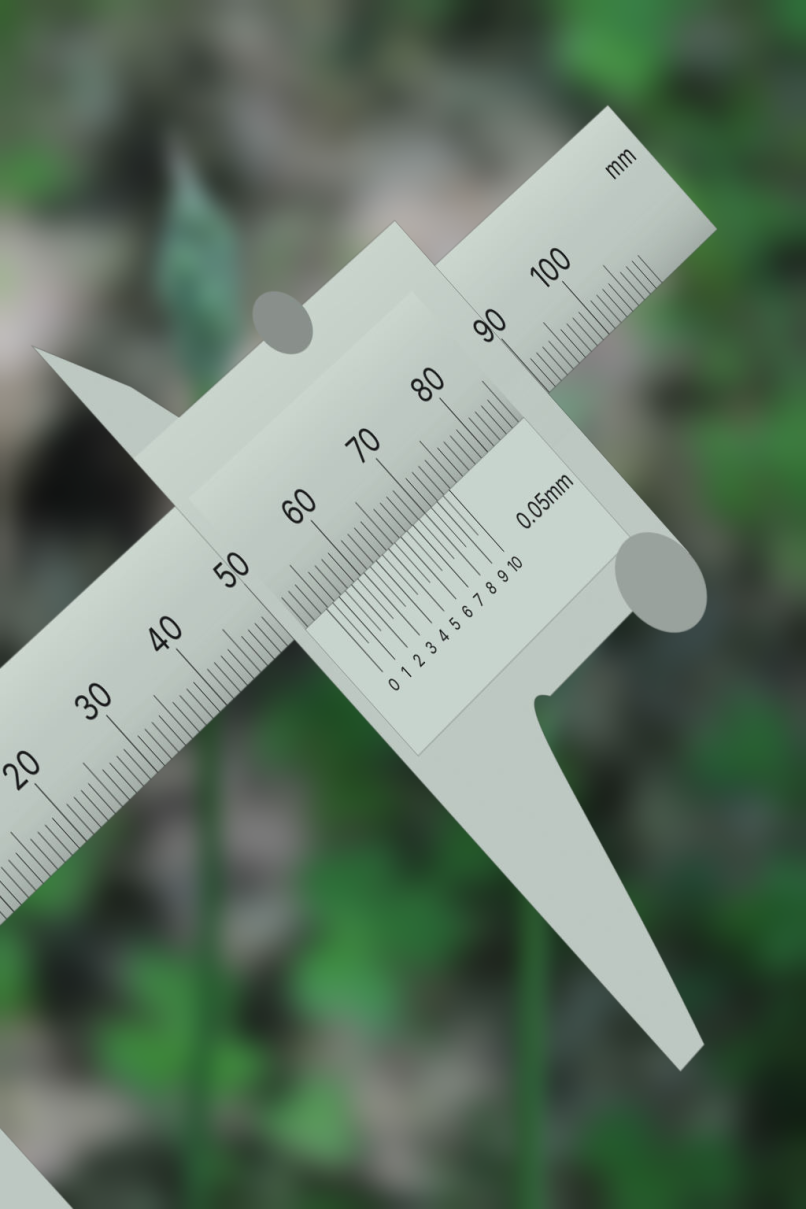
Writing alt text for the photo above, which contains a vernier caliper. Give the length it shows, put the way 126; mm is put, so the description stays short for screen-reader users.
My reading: 54.8; mm
